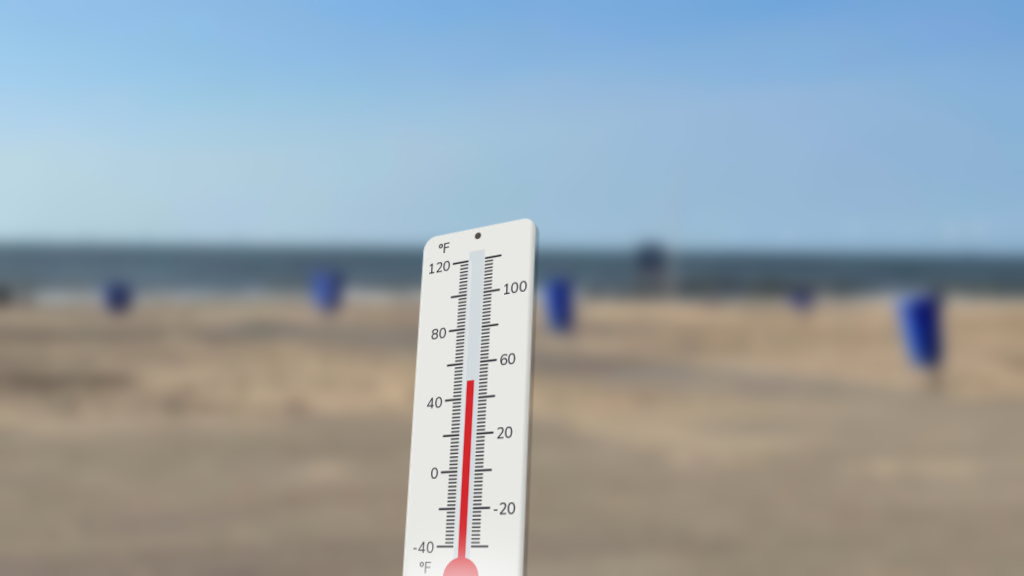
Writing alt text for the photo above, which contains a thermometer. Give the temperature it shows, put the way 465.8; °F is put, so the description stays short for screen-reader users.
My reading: 50; °F
